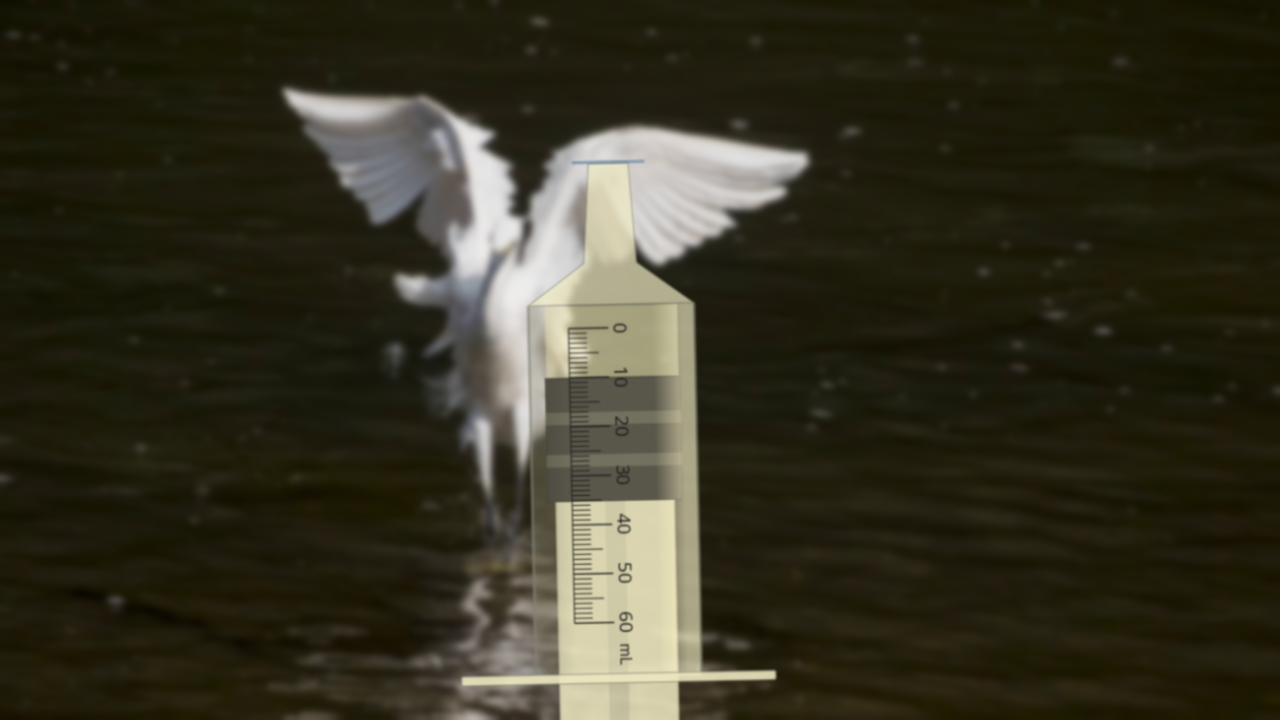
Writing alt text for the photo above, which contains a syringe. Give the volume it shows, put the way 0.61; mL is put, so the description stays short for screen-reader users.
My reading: 10; mL
